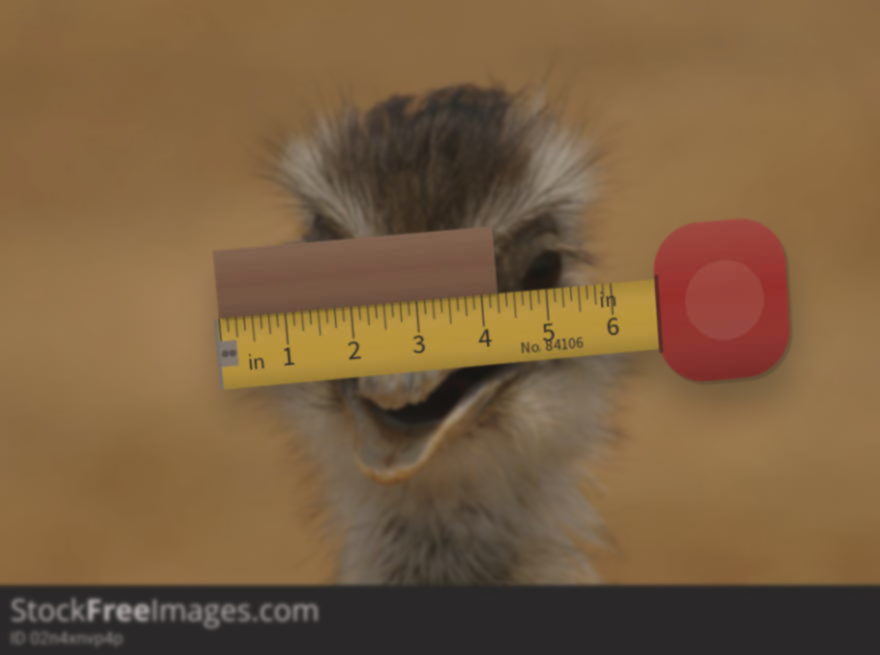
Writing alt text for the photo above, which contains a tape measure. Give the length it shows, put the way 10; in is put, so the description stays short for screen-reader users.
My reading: 4.25; in
